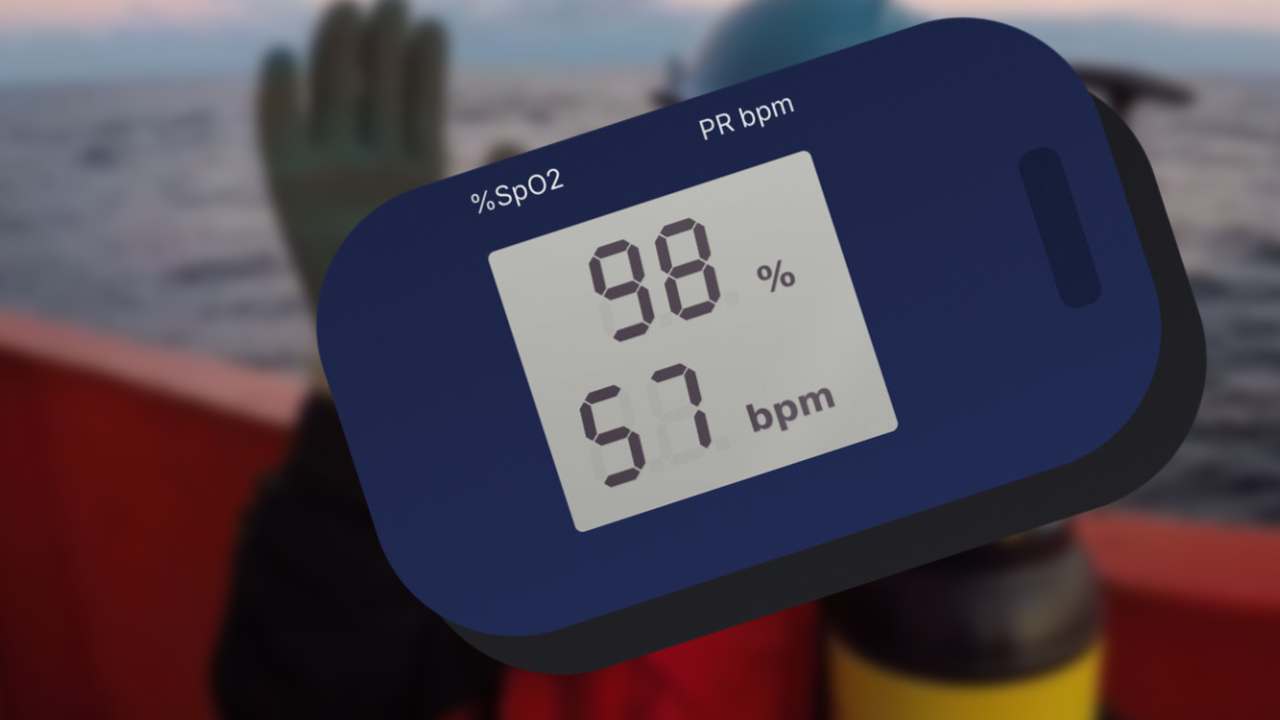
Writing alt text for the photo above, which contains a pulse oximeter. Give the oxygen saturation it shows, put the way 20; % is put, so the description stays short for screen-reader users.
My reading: 98; %
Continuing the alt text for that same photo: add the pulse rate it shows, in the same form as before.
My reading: 57; bpm
